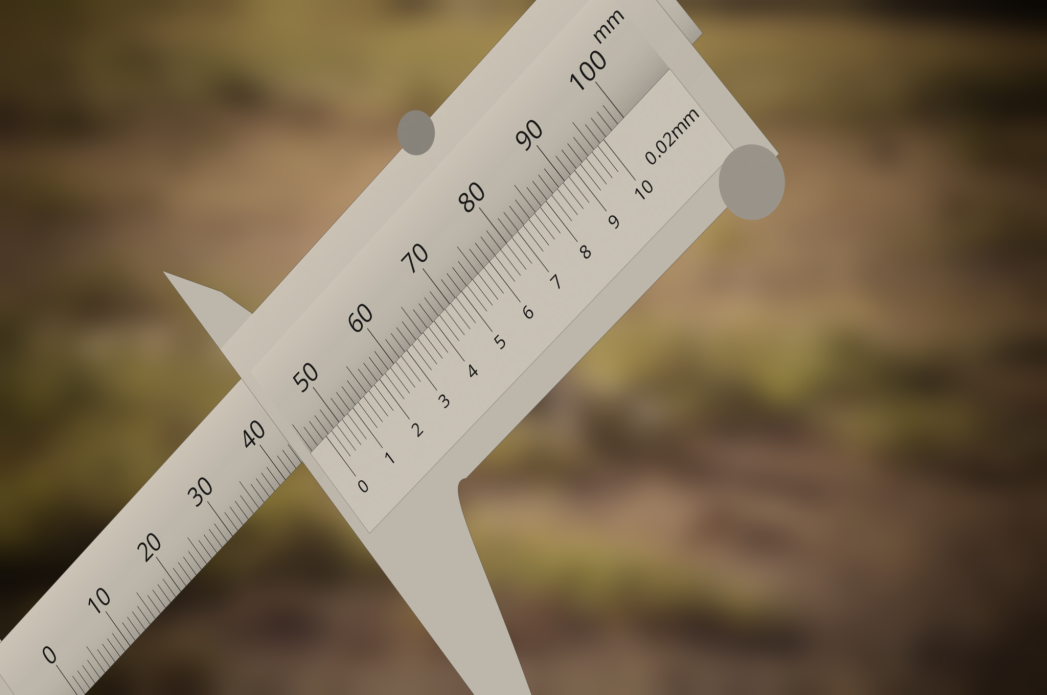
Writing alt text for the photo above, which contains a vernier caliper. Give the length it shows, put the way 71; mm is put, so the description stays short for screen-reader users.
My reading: 47.6; mm
